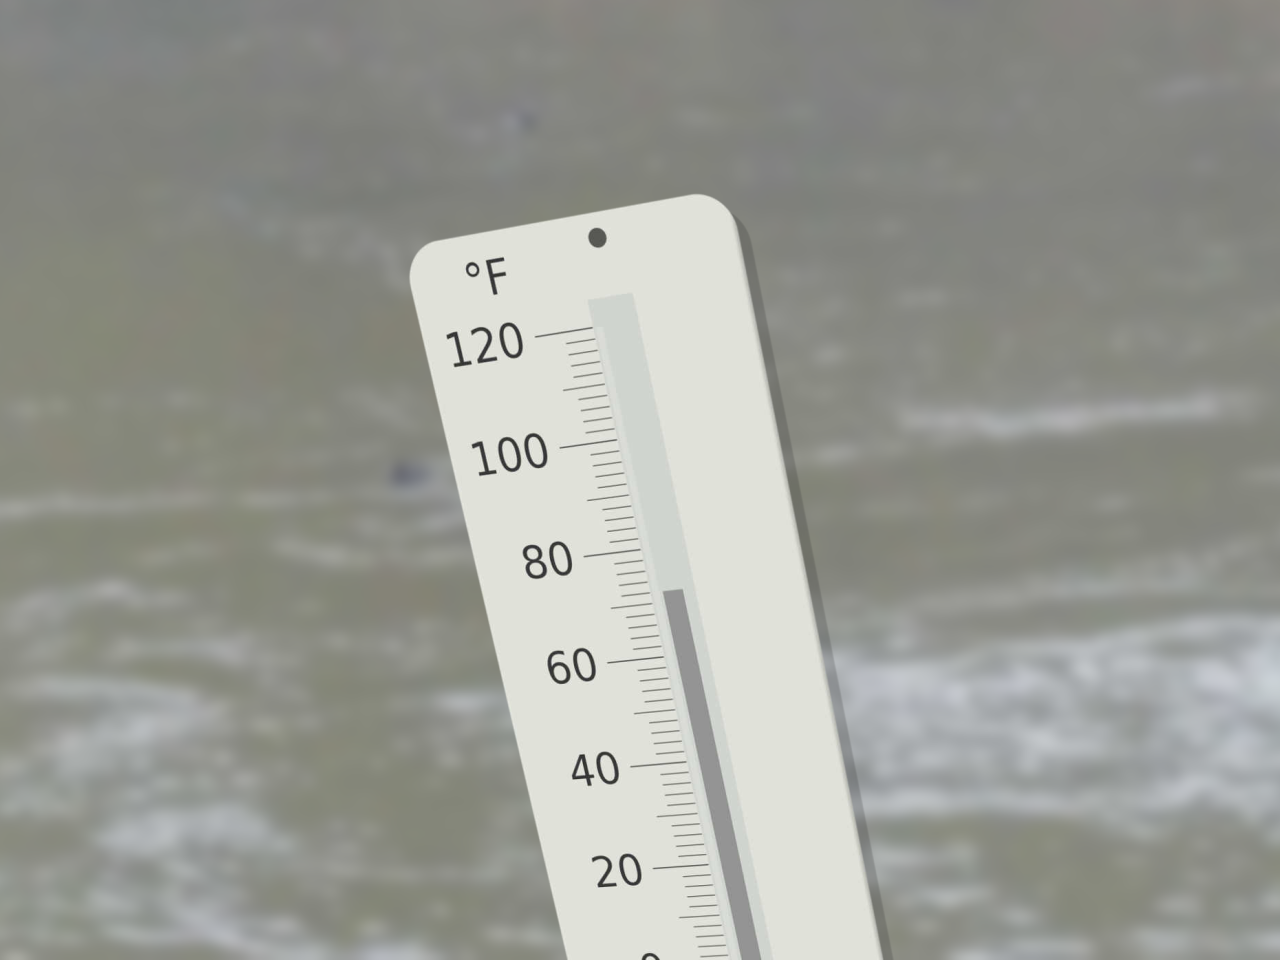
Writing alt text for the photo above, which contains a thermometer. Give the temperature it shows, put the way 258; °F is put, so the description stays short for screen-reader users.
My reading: 72; °F
